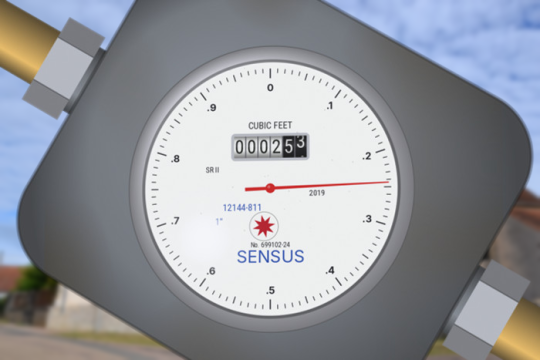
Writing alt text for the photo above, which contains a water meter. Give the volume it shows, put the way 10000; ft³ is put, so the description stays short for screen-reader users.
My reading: 253.24; ft³
